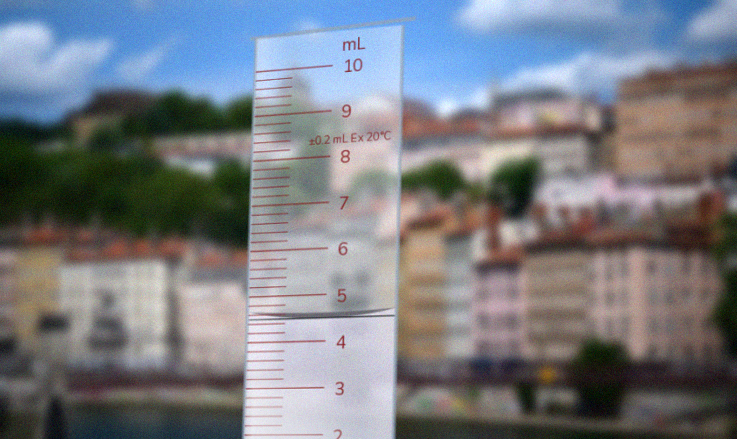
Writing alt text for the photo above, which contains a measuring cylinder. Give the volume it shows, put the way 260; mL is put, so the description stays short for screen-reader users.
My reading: 4.5; mL
